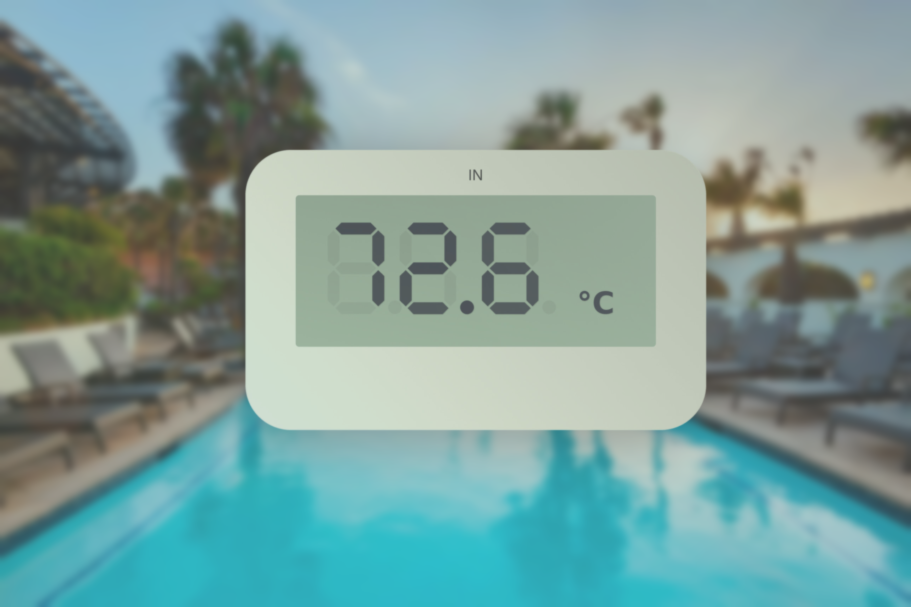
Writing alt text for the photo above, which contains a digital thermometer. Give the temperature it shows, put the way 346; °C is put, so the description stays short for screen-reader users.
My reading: 72.6; °C
